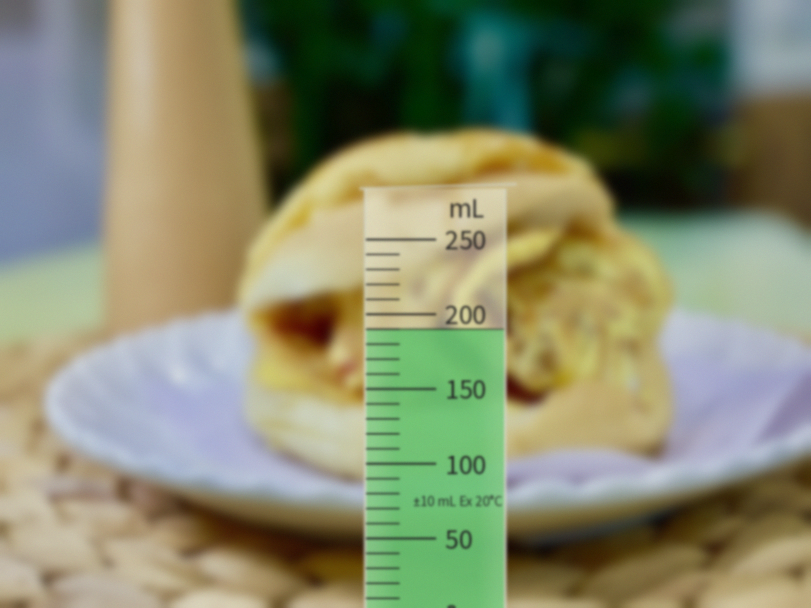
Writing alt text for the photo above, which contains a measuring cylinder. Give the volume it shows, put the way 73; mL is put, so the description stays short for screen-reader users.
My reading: 190; mL
